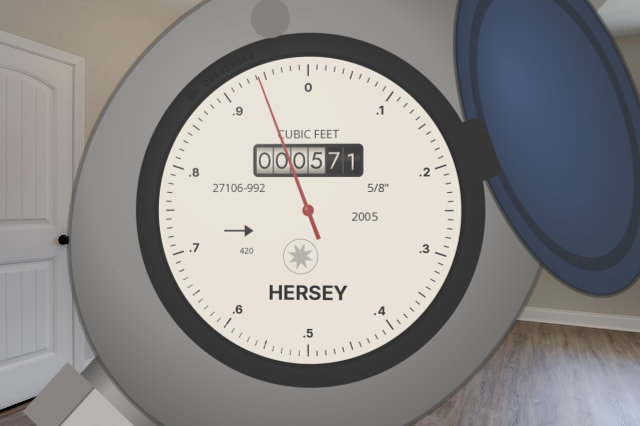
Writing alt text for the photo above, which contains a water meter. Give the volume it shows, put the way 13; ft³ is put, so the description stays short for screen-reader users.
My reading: 570.94; ft³
